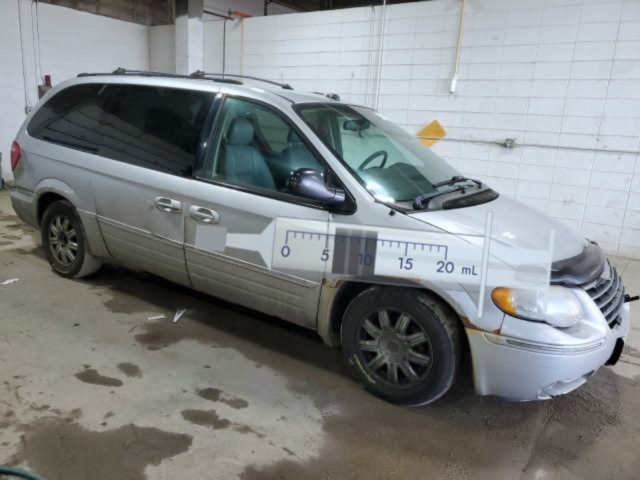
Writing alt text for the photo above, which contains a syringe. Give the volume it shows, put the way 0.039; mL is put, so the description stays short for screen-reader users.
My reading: 6; mL
